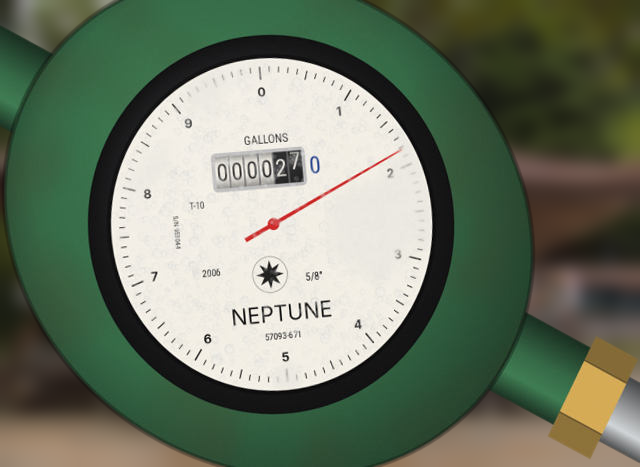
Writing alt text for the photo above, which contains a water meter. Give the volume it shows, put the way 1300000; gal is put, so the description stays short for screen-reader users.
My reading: 271.8; gal
